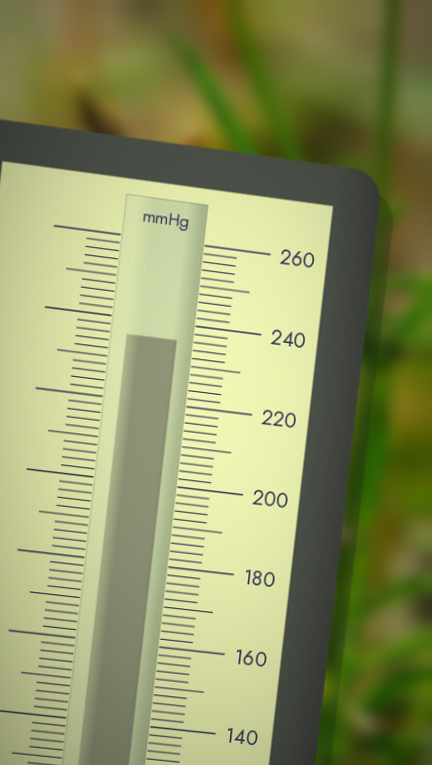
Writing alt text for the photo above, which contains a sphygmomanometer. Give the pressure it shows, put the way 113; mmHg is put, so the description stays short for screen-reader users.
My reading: 236; mmHg
